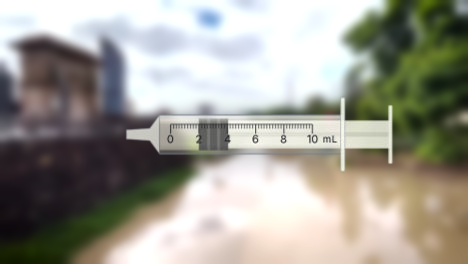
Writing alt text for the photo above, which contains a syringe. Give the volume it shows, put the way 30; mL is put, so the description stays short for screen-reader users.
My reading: 2; mL
